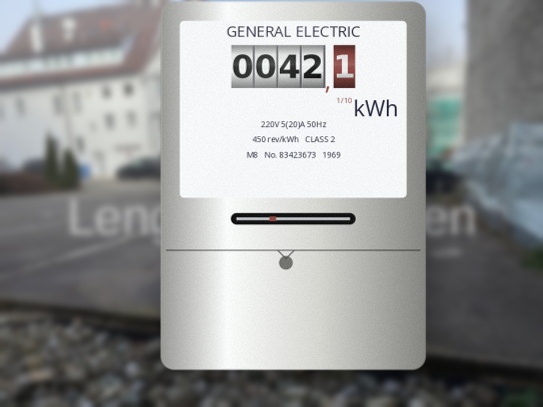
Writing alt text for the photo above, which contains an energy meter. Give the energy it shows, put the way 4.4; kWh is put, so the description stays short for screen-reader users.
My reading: 42.1; kWh
